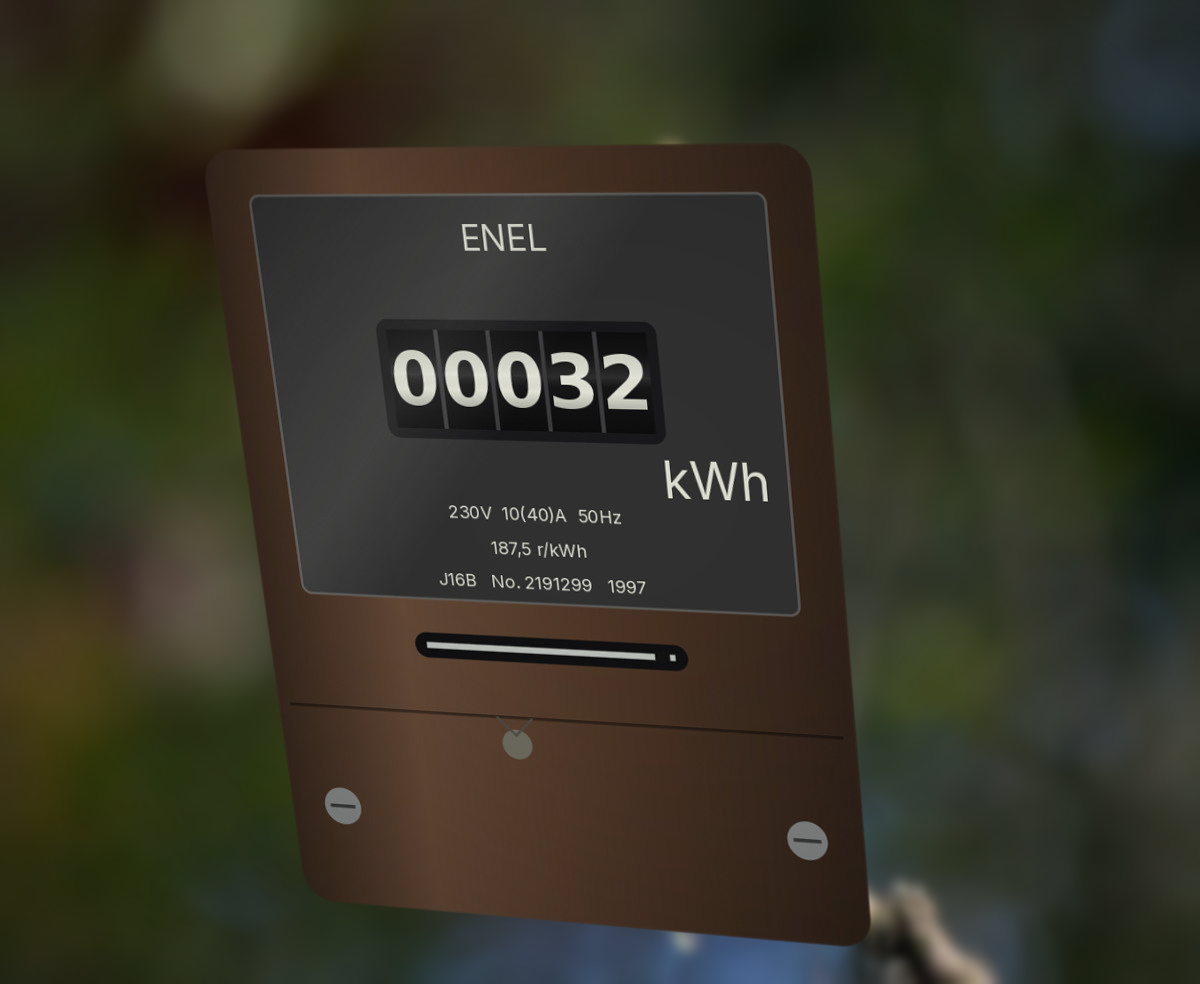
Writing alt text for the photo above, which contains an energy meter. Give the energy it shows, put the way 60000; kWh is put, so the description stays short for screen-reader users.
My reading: 32; kWh
